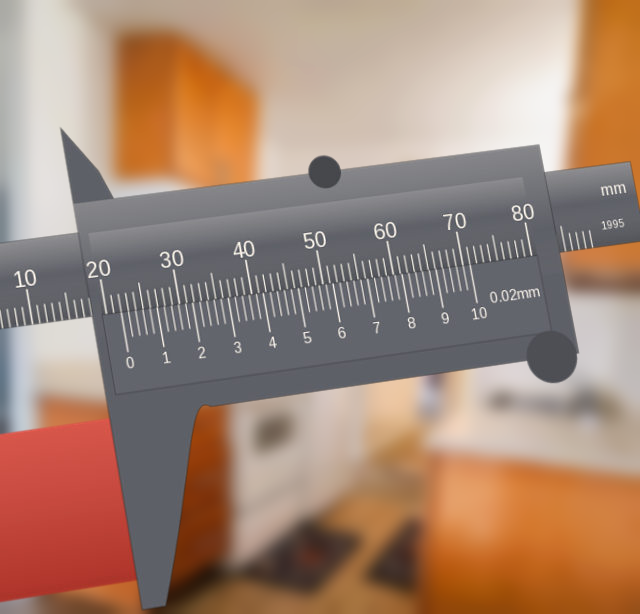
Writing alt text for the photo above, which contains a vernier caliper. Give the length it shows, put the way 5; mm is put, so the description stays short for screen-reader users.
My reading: 22.0; mm
